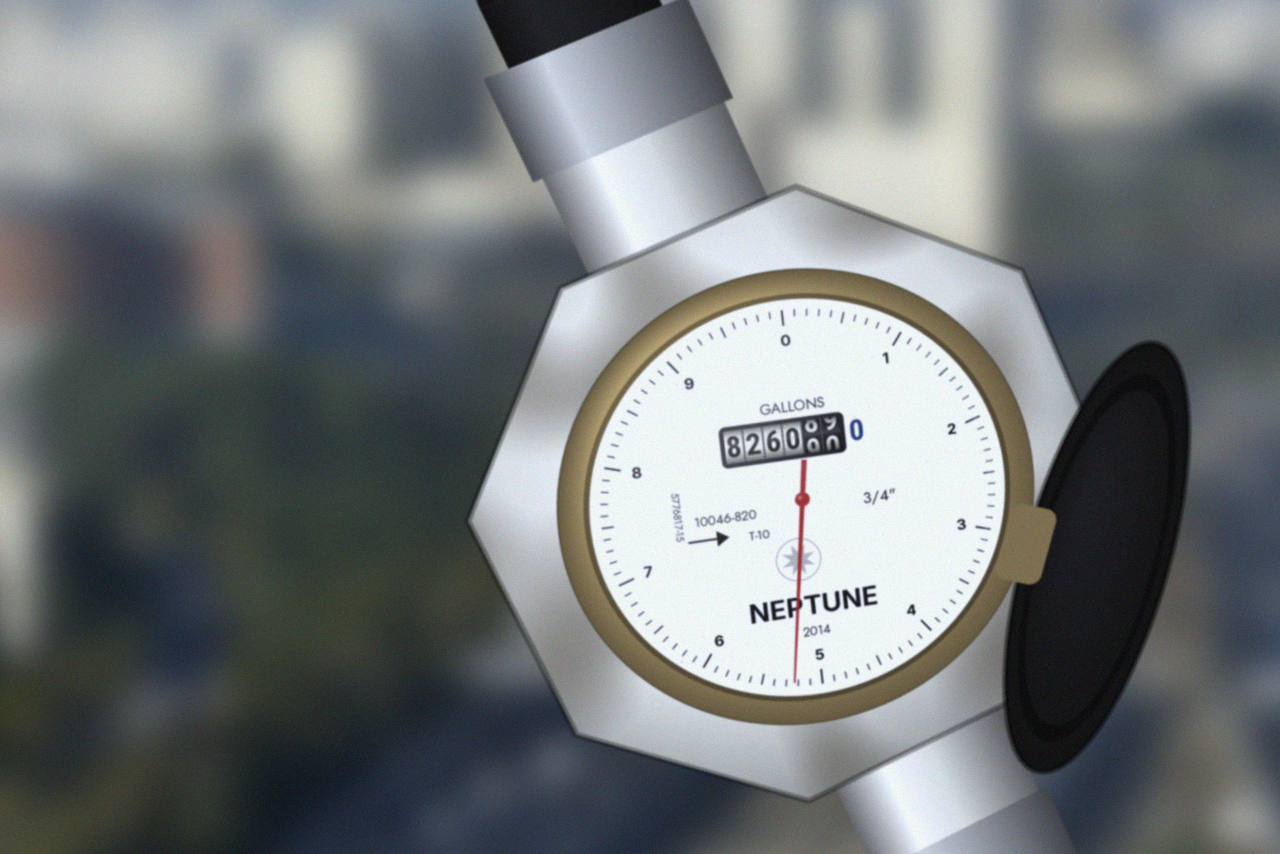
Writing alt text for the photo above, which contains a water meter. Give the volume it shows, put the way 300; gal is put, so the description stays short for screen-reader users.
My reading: 8260895.2; gal
